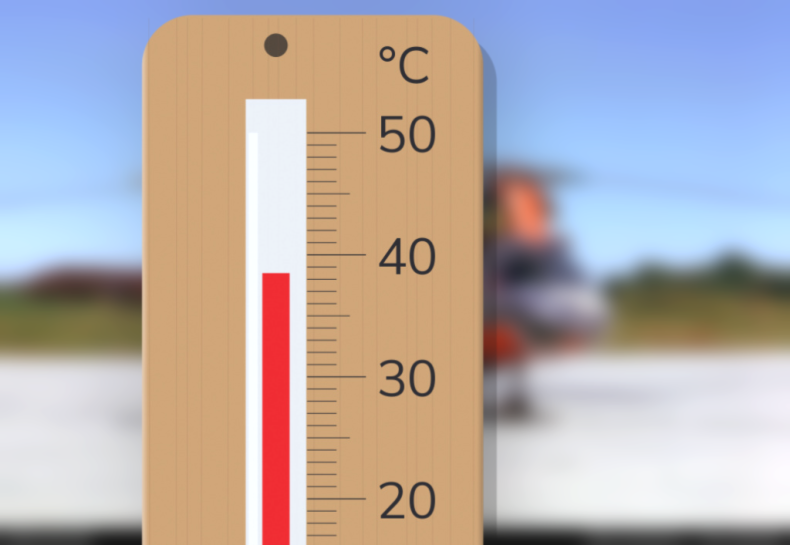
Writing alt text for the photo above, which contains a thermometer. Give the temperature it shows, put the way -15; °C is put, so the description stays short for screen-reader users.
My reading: 38.5; °C
